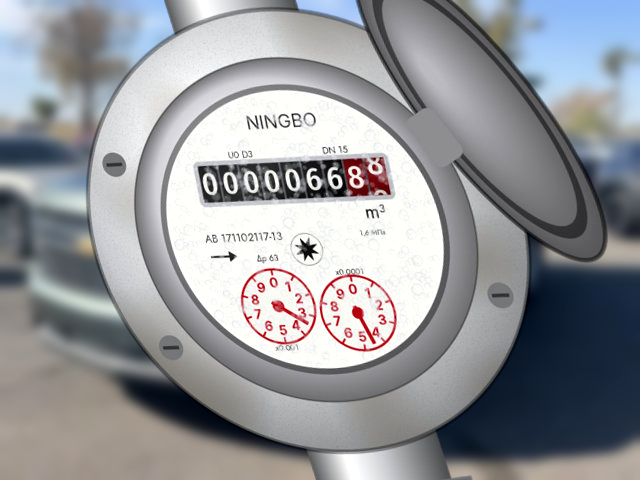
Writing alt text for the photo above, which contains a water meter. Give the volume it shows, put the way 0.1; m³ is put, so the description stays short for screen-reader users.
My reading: 66.8834; m³
